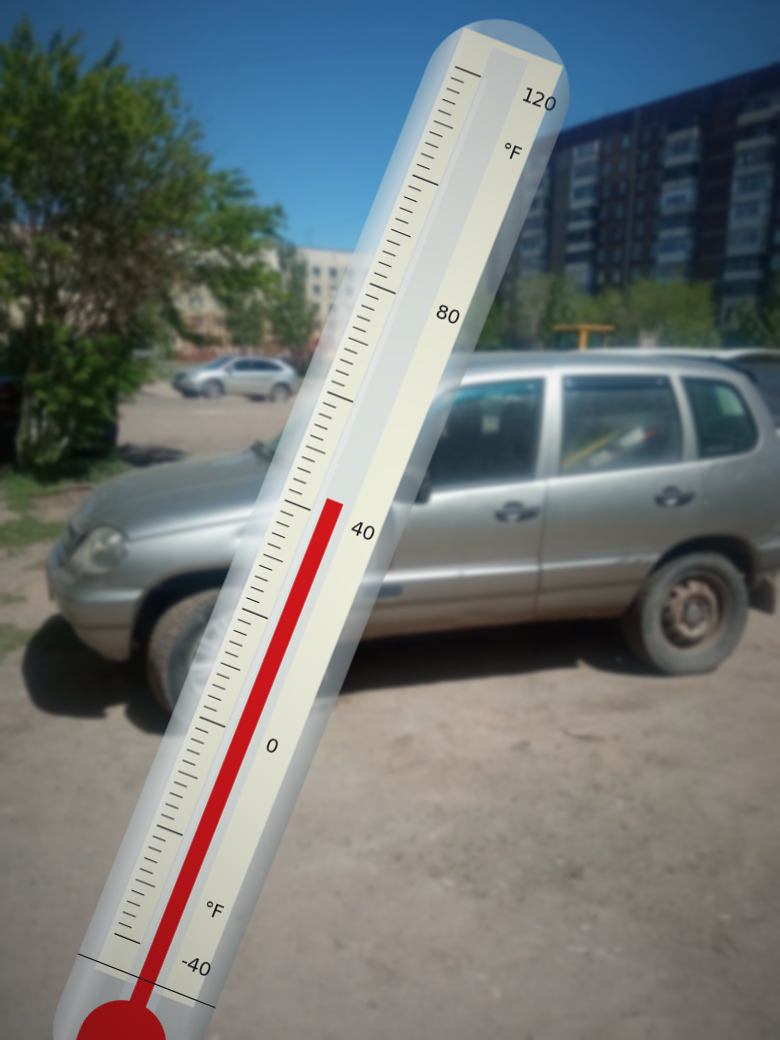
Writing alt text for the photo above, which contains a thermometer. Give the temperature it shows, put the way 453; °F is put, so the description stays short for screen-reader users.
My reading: 43; °F
